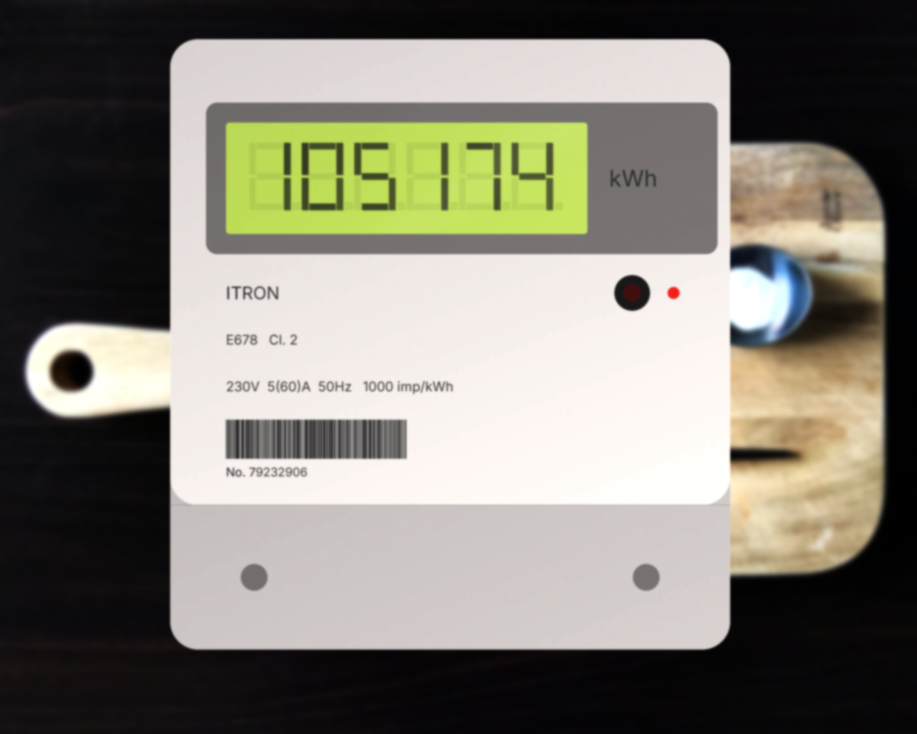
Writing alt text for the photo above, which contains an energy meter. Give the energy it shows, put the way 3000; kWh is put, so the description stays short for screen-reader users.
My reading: 105174; kWh
